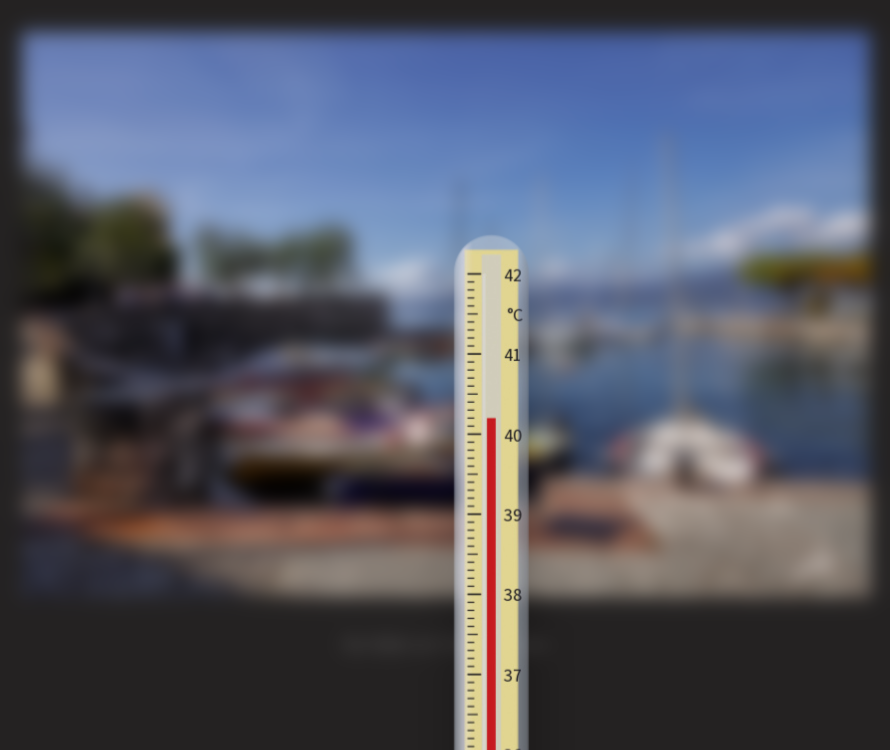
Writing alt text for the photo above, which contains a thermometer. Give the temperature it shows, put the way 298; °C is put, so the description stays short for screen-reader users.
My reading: 40.2; °C
